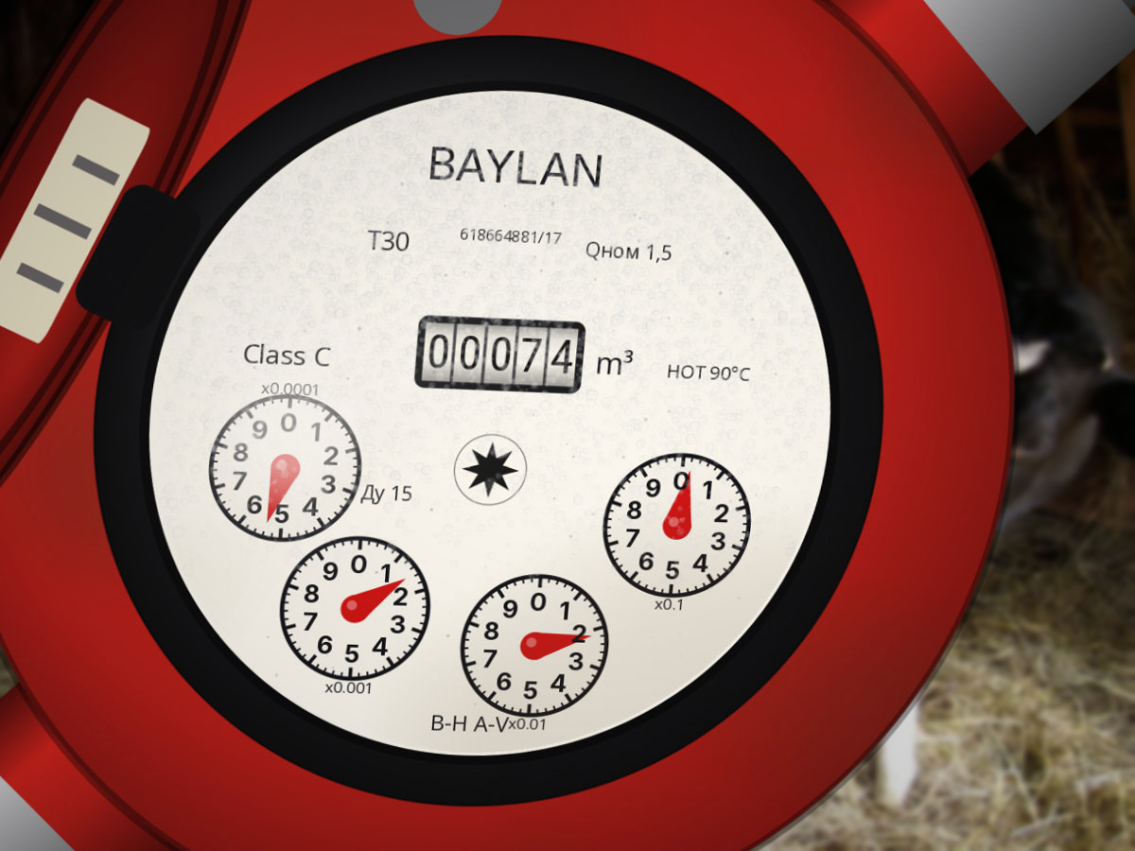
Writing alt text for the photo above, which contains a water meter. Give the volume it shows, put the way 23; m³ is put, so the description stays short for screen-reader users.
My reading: 74.0215; m³
